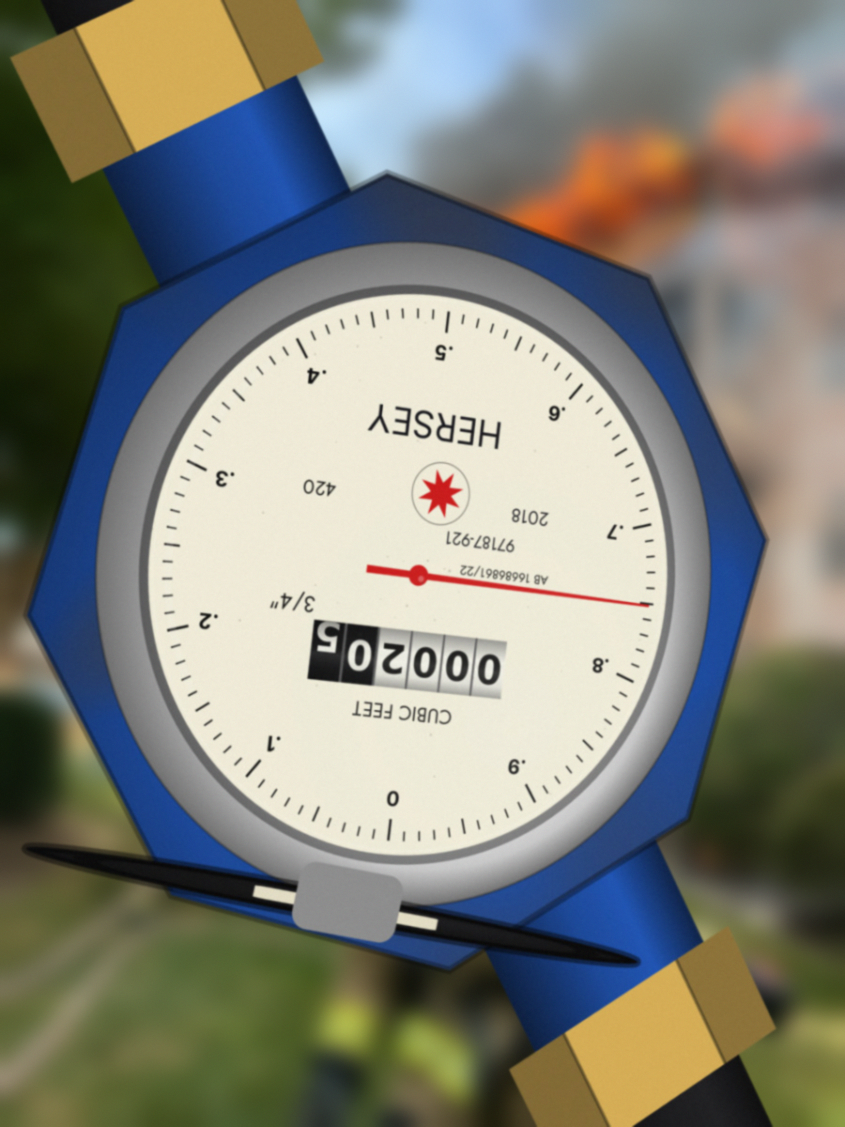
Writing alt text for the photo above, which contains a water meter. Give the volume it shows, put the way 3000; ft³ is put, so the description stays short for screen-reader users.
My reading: 204.75; ft³
